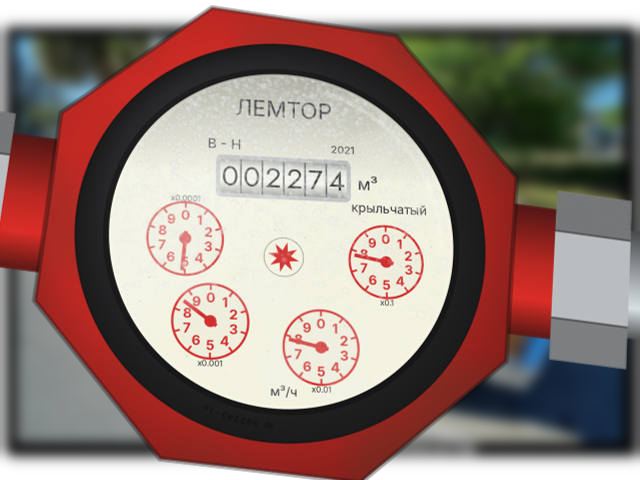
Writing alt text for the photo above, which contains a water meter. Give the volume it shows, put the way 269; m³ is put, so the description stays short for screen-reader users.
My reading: 2274.7785; m³
